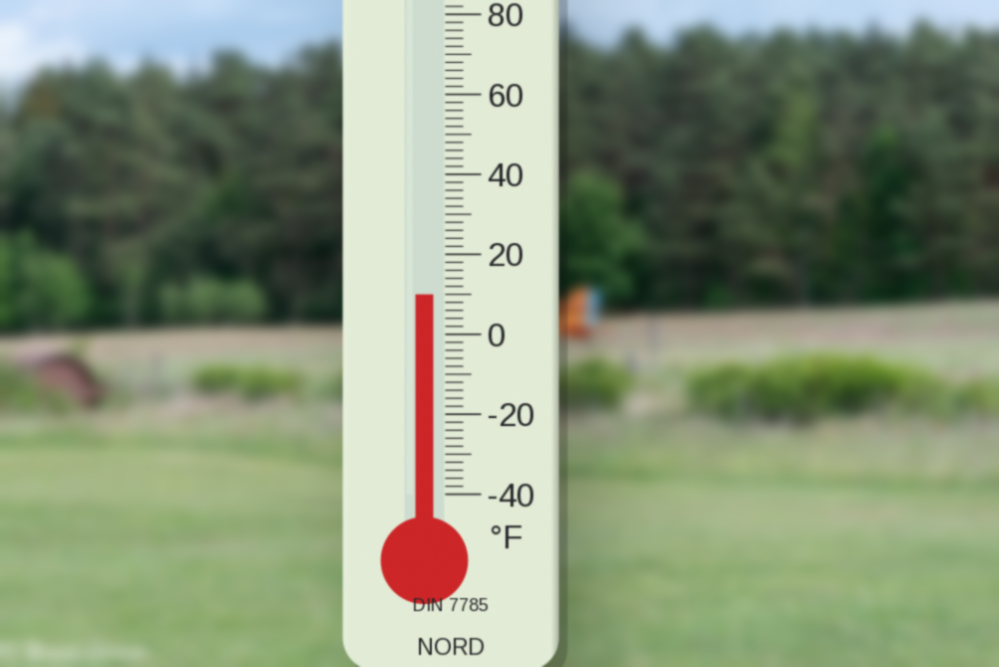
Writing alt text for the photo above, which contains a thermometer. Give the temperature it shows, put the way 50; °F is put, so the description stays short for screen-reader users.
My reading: 10; °F
